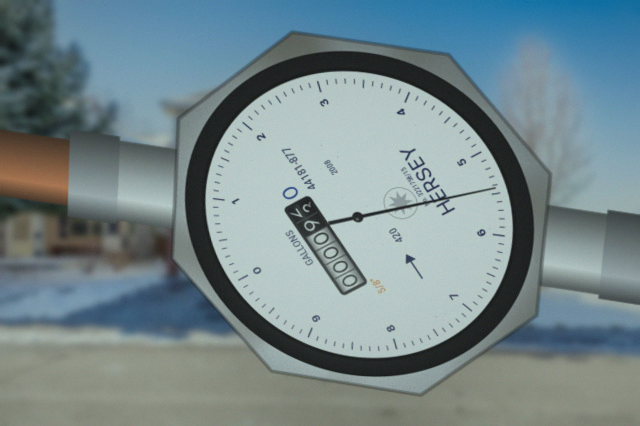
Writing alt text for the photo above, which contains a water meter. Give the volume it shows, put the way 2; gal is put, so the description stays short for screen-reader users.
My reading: 925.4; gal
